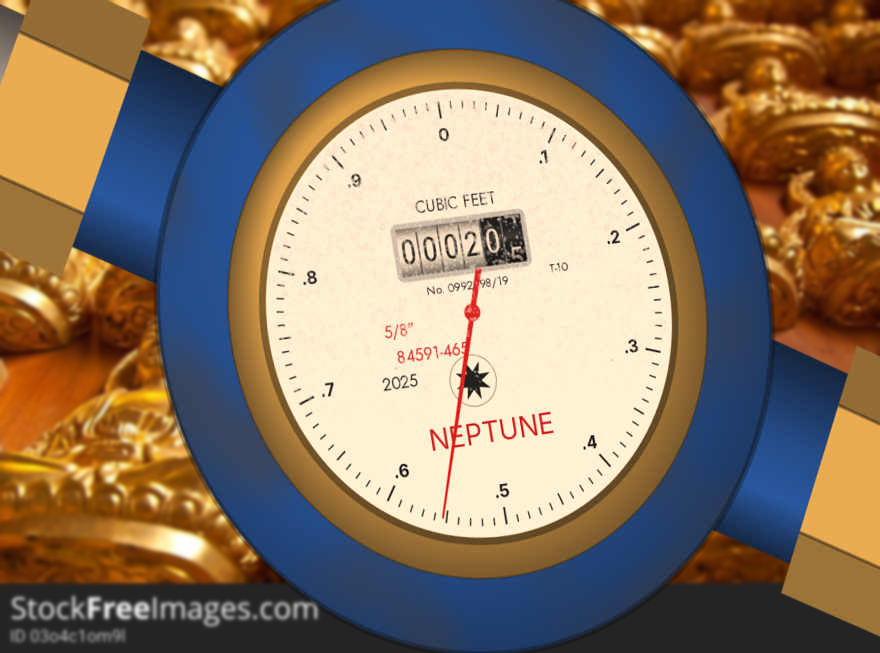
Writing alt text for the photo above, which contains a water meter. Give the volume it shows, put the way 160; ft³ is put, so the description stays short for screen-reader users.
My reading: 204.55; ft³
